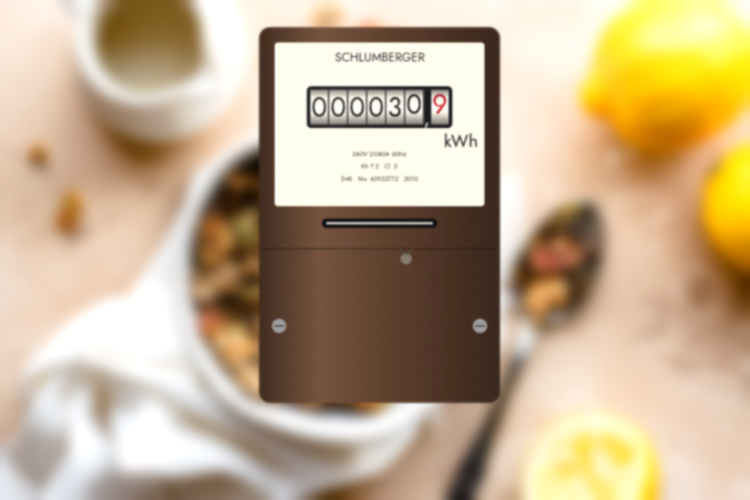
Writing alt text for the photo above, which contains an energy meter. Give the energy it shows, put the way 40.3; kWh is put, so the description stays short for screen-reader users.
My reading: 30.9; kWh
